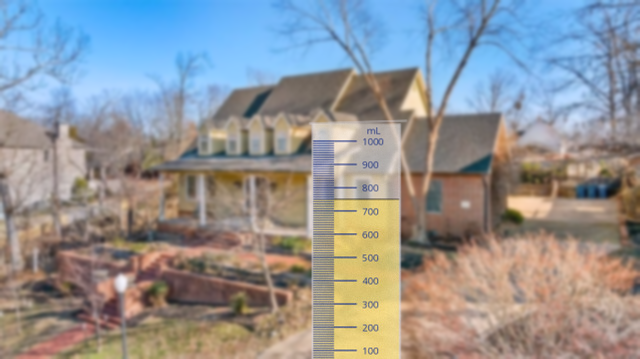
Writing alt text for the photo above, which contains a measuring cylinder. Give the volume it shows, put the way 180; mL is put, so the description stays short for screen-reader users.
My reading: 750; mL
